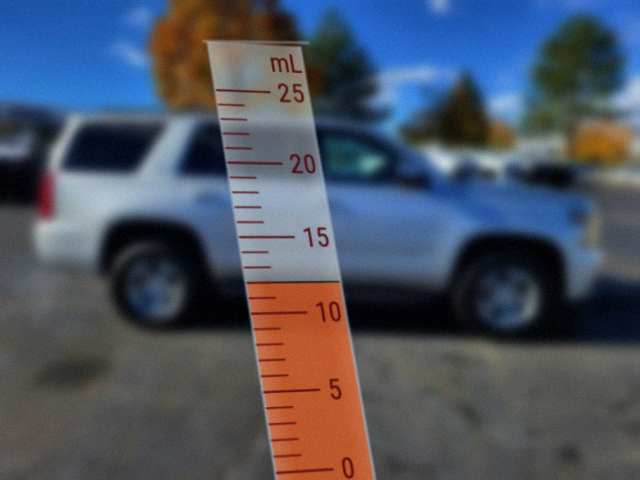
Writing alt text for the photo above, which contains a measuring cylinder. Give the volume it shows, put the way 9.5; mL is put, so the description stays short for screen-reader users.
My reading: 12; mL
